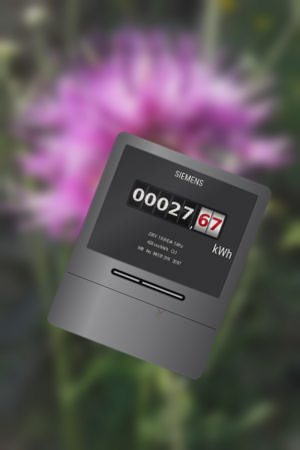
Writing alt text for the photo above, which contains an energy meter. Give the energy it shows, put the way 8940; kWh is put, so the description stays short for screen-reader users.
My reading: 27.67; kWh
